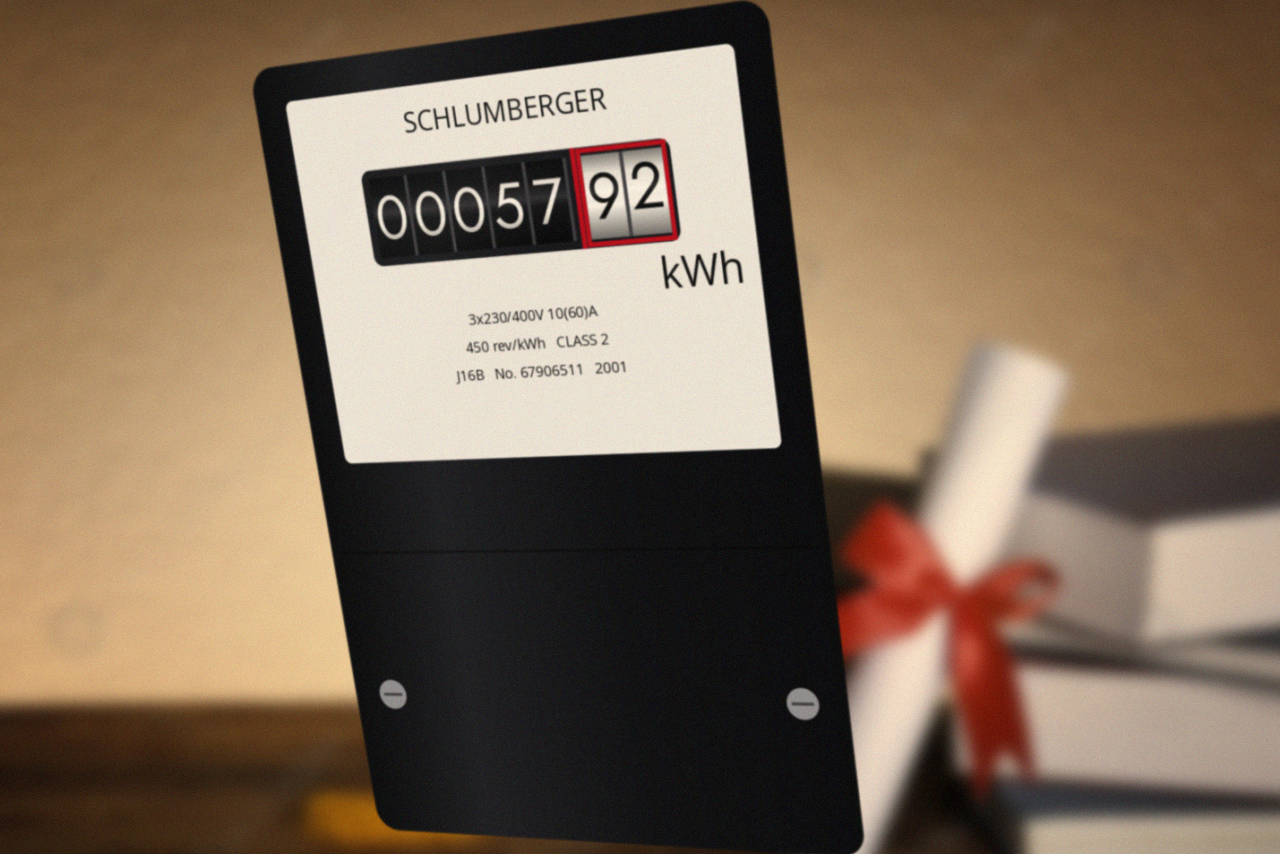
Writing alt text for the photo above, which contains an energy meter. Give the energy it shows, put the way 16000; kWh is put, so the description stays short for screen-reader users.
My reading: 57.92; kWh
